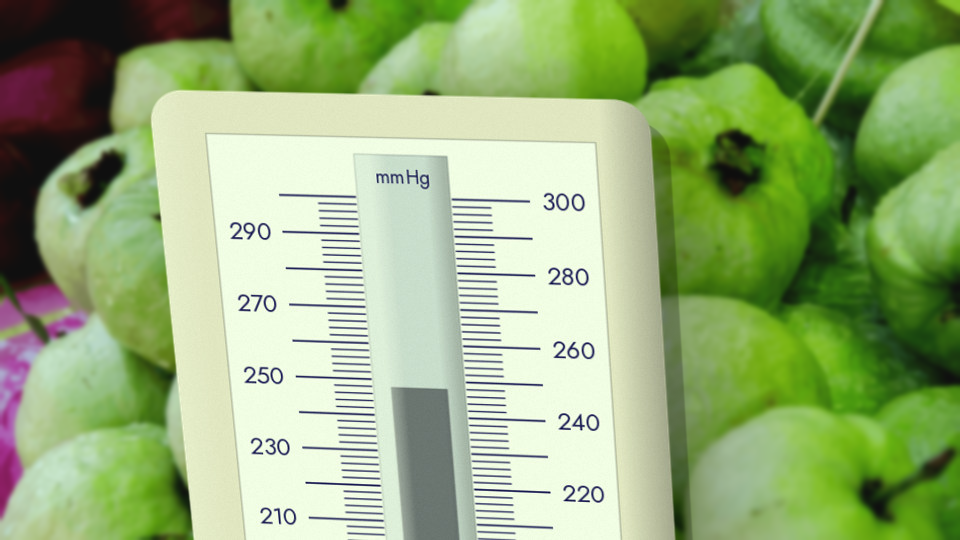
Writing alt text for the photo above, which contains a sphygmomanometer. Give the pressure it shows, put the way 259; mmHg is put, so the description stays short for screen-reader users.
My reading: 248; mmHg
